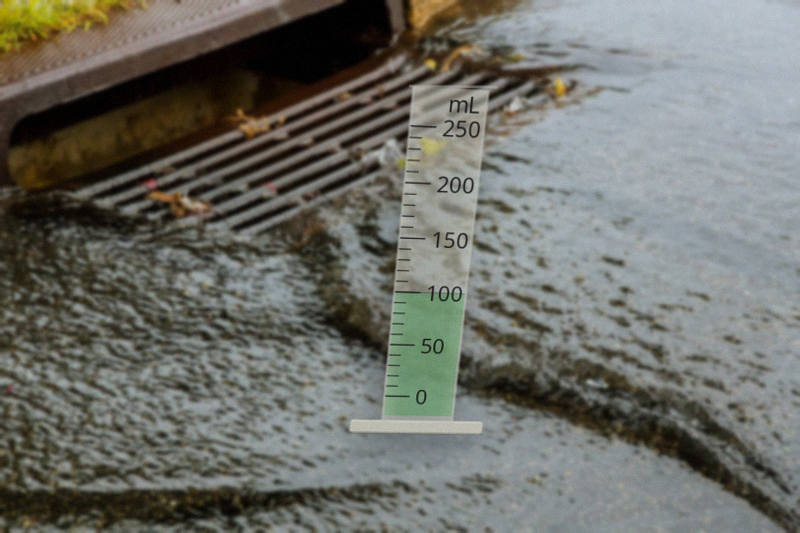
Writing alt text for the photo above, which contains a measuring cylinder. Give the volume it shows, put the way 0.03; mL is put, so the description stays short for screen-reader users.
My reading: 100; mL
